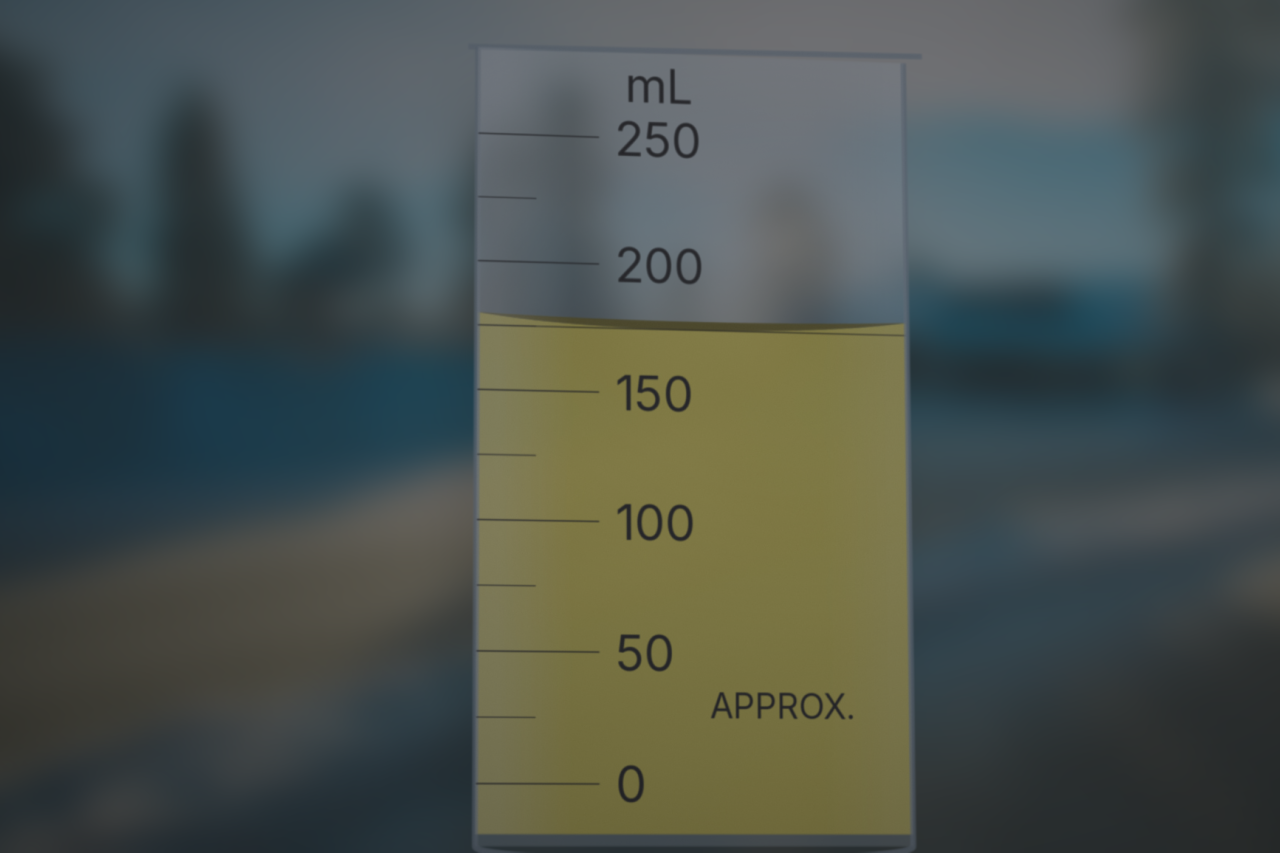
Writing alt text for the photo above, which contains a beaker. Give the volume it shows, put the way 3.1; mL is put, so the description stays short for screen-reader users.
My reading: 175; mL
